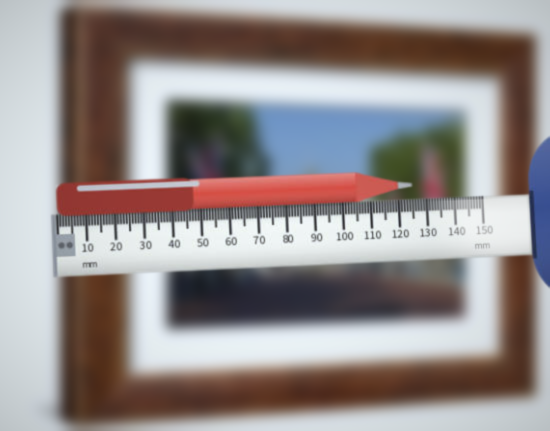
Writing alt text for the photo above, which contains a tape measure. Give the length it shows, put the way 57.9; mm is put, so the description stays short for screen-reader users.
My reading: 125; mm
